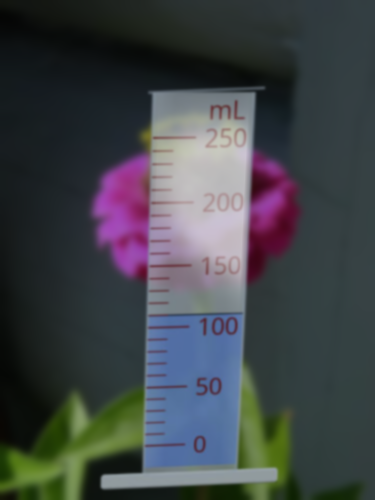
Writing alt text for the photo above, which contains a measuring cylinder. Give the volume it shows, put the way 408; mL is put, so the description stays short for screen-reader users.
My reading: 110; mL
